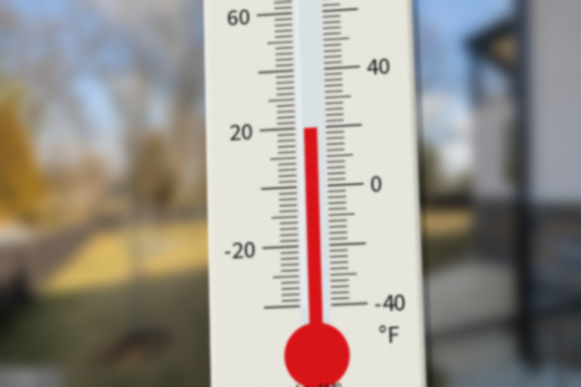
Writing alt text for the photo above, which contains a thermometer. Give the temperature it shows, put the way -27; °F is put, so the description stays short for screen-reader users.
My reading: 20; °F
